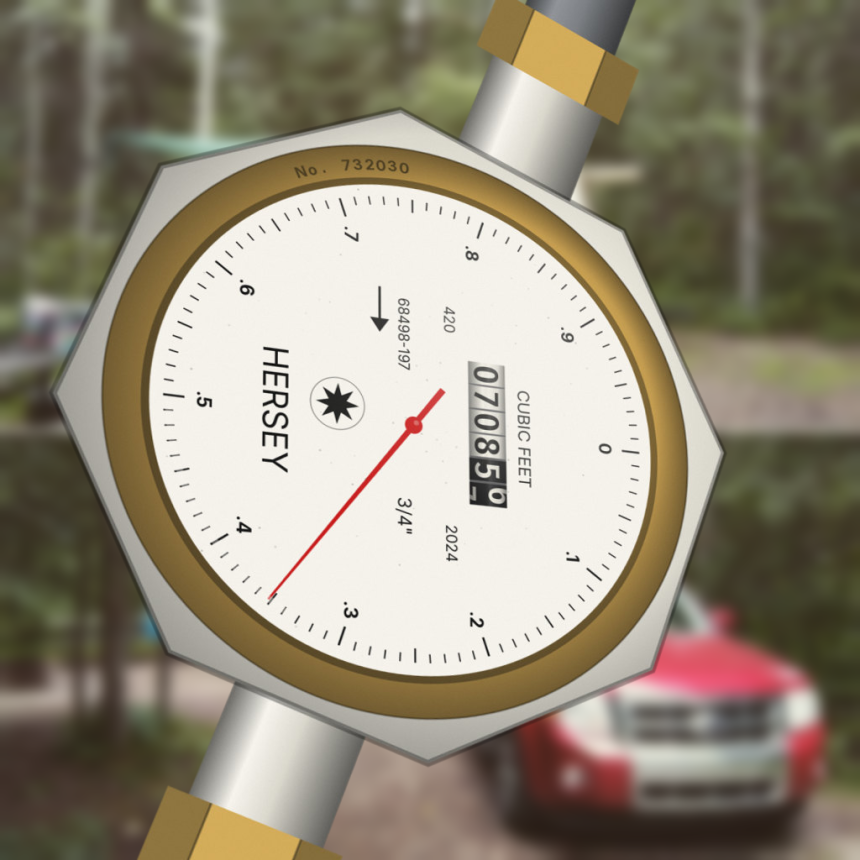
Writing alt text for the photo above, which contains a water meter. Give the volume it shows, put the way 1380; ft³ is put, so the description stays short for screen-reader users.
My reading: 70856.35; ft³
